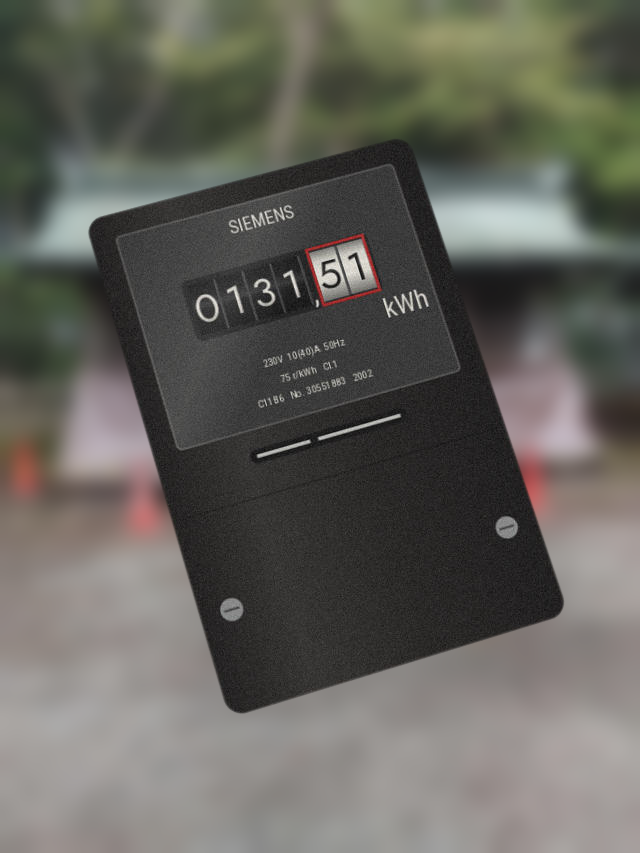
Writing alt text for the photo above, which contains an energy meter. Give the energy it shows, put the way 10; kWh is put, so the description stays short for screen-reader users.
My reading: 131.51; kWh
